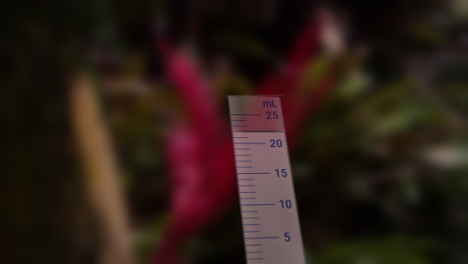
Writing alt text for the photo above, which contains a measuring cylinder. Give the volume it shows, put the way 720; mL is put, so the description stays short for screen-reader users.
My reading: 22; mL
